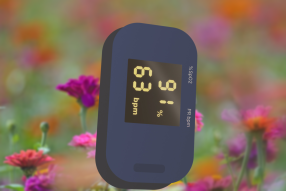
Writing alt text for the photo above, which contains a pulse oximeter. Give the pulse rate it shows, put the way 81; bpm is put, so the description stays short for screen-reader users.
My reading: 63; bpm
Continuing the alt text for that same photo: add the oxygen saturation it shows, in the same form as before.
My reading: 91; %
